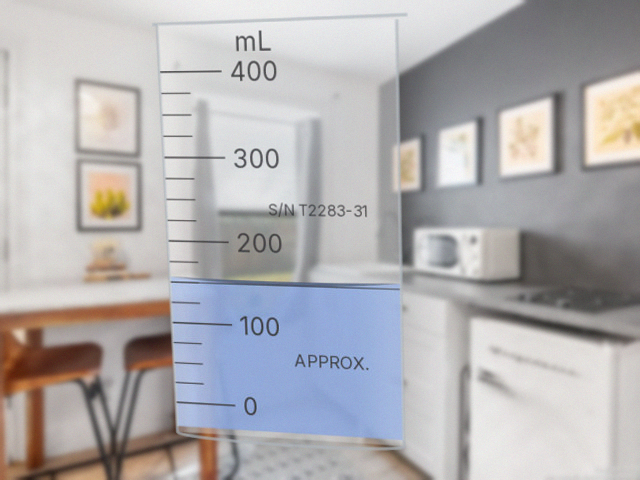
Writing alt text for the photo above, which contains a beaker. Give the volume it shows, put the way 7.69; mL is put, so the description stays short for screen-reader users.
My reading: 150; mL
